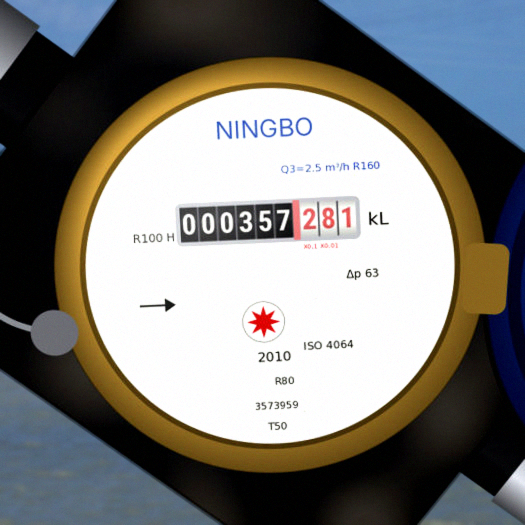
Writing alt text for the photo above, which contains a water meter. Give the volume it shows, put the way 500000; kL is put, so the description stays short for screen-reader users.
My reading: 357.281; kL
